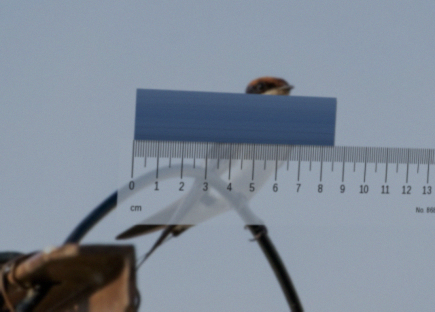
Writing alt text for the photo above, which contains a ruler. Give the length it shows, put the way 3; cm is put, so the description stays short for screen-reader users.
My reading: 8.5; cm
